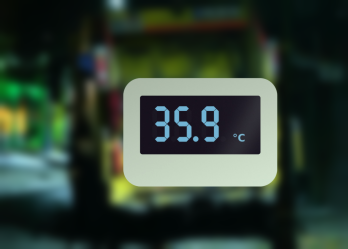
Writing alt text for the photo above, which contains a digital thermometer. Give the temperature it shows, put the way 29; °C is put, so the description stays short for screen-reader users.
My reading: 35.9; °C
